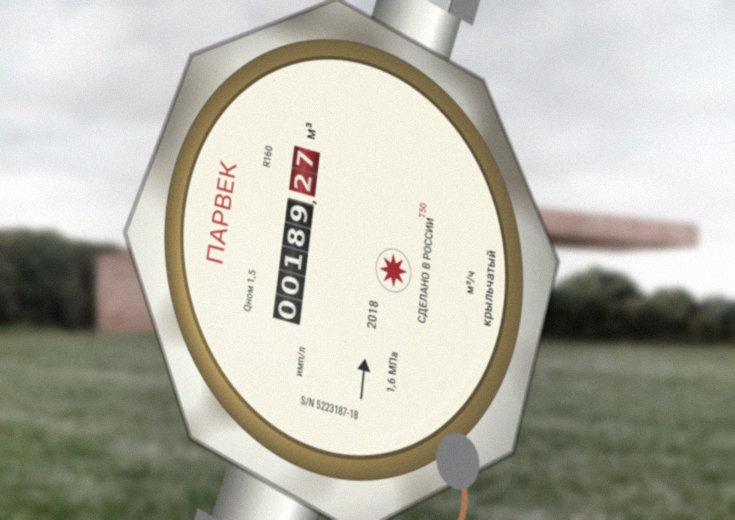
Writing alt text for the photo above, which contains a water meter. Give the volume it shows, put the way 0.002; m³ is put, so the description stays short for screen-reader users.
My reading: 189.27; m³
